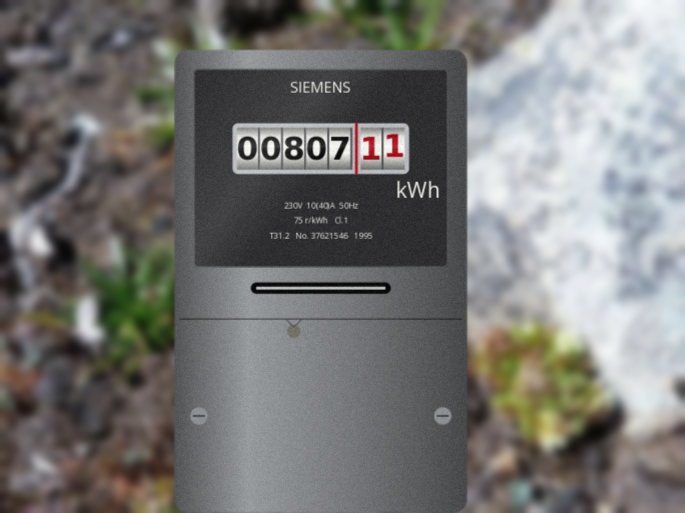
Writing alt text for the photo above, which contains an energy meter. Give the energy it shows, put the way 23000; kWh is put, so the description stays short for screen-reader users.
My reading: 807.11; kWh
